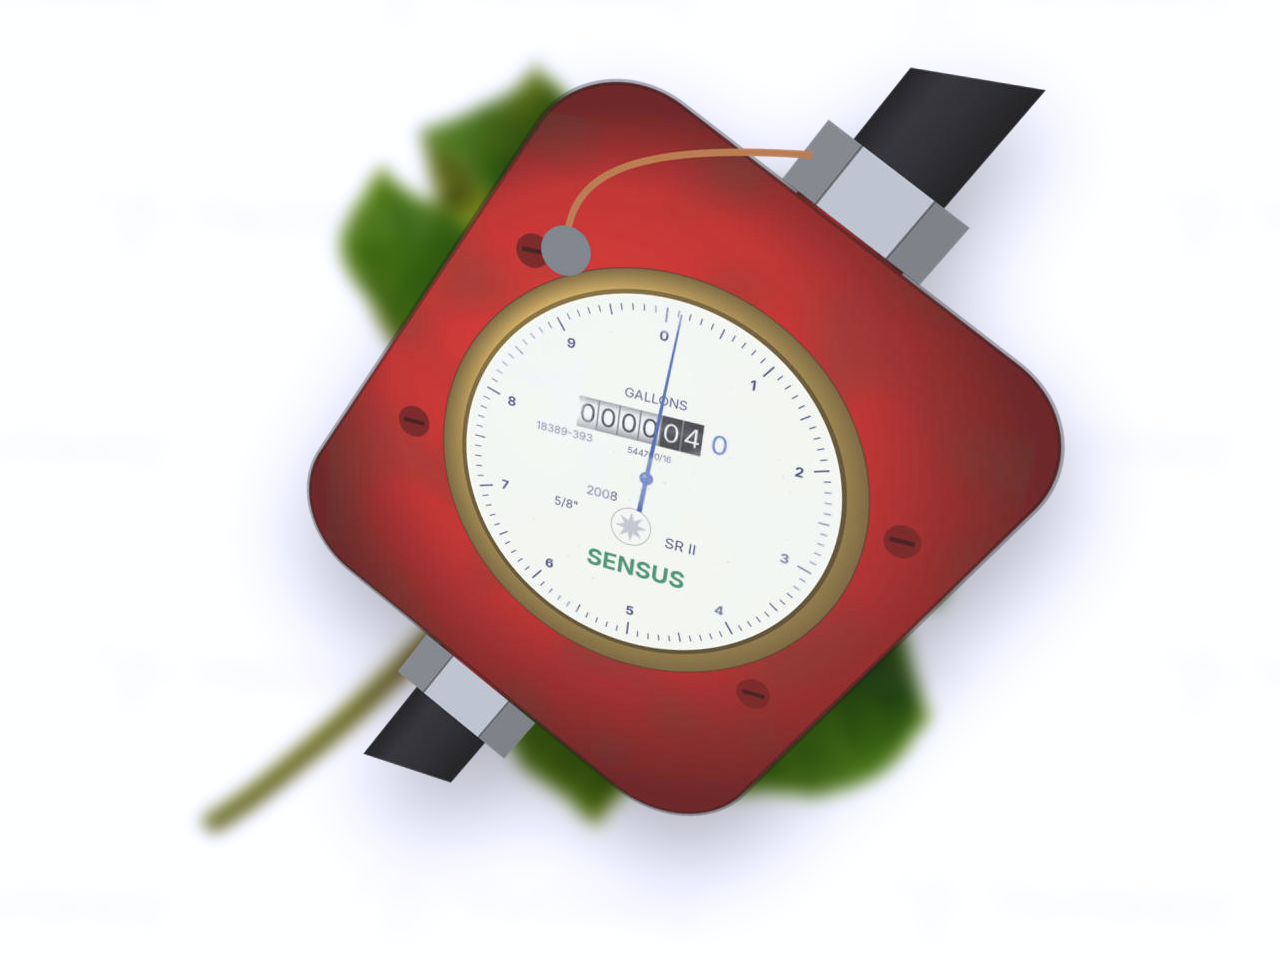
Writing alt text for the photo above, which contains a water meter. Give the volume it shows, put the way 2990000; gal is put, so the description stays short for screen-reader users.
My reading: 40.1; gal
